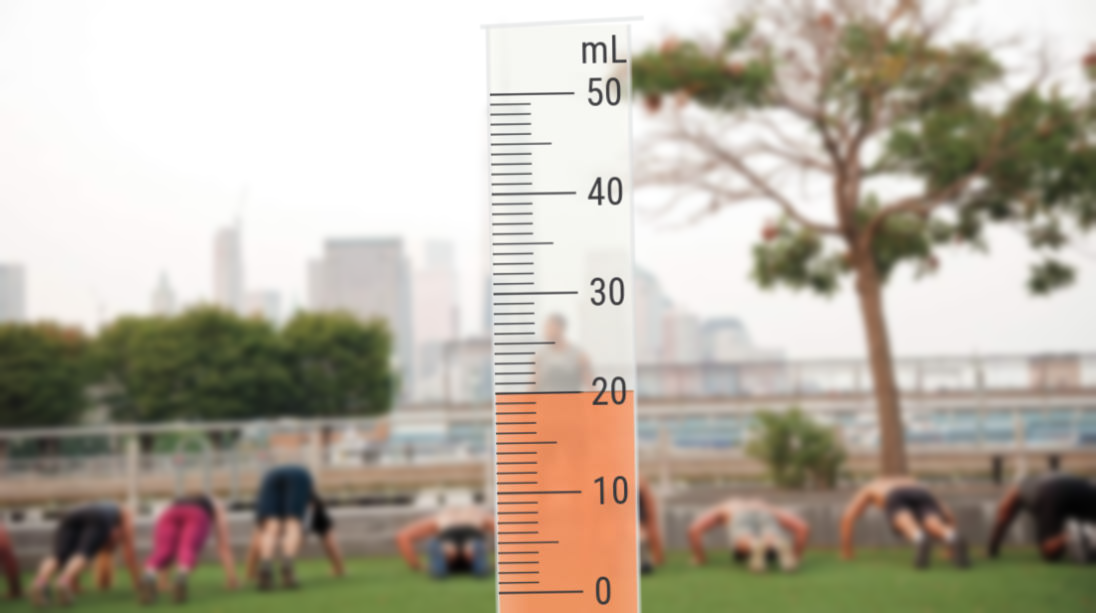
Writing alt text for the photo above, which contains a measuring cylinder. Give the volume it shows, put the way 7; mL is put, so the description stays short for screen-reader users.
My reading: 20; mL
